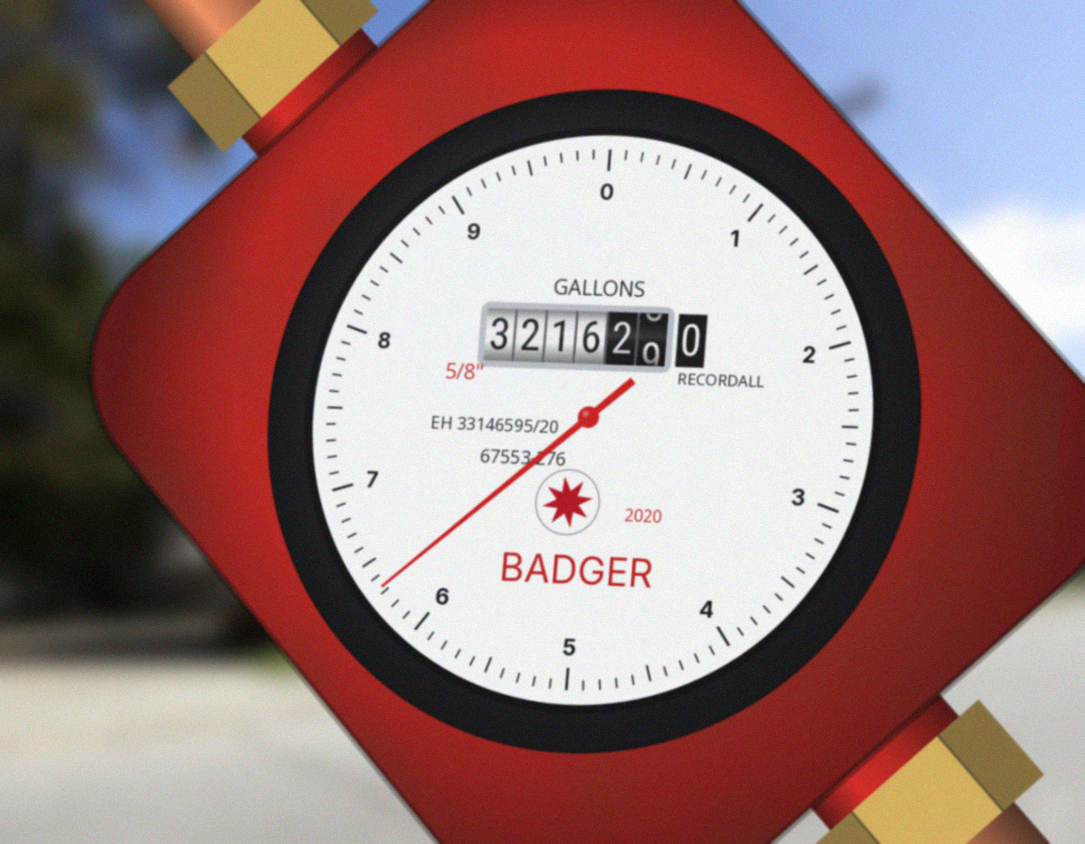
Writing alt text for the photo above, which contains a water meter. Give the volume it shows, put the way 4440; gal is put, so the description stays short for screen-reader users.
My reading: 3216286.3; gal
